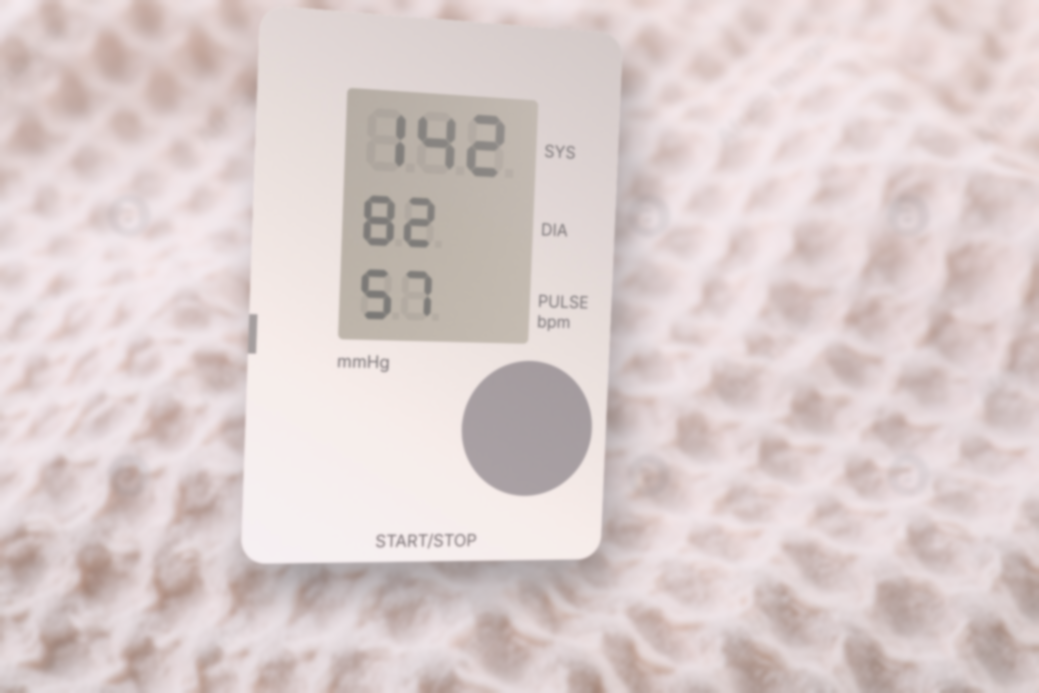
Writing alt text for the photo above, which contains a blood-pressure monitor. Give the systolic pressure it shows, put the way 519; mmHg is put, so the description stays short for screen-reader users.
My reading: 142; mmHg
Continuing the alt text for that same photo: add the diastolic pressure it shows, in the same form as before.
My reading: 82; mmHg
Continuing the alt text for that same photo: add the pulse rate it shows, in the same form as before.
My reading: 57; bpm
